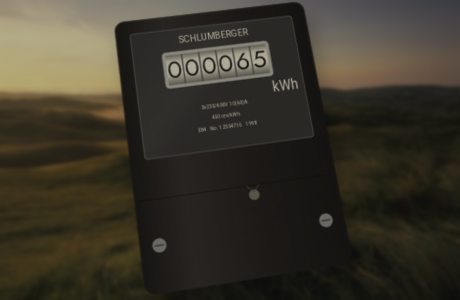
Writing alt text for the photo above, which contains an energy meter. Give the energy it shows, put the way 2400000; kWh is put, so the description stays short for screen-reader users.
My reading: 65; kWh
